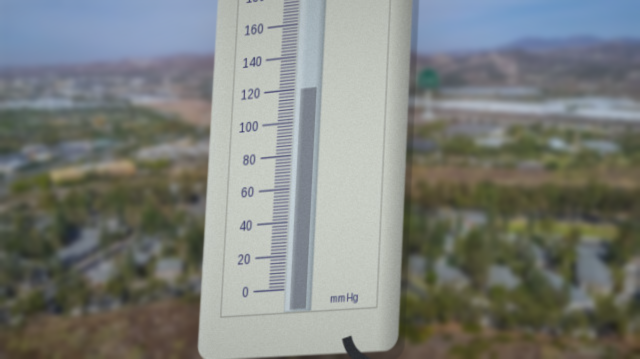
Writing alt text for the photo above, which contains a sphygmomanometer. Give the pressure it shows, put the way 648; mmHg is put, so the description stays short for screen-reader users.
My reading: 120; mmHg
